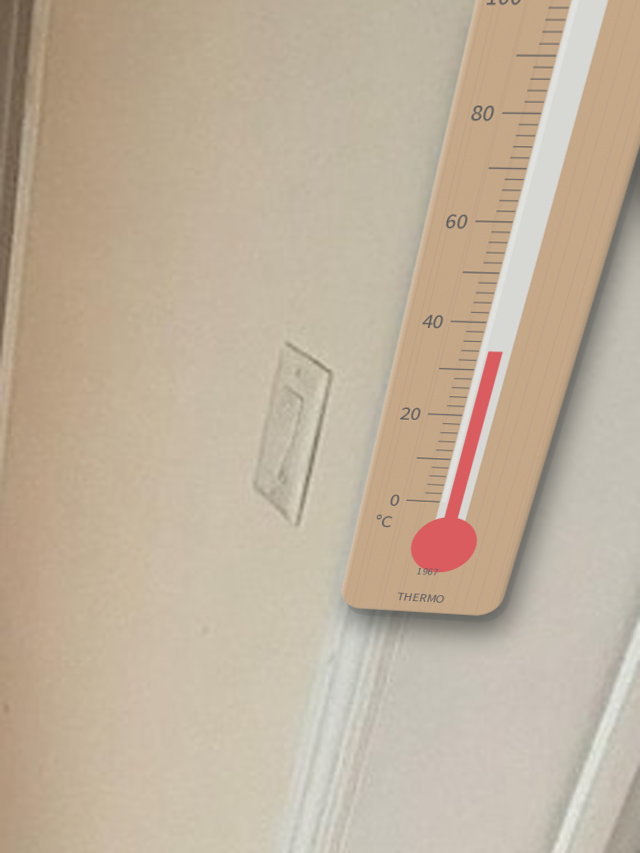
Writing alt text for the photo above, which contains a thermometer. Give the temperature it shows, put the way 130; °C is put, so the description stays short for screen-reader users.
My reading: 34; °C
